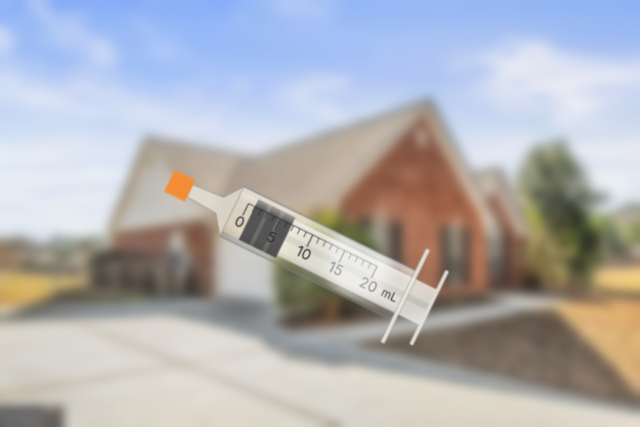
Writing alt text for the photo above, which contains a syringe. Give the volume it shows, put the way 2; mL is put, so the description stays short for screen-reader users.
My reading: 1; mL
